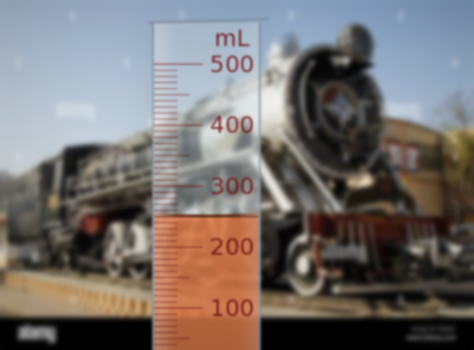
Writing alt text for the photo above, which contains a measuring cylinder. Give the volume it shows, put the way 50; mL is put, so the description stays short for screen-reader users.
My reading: 250; mL
